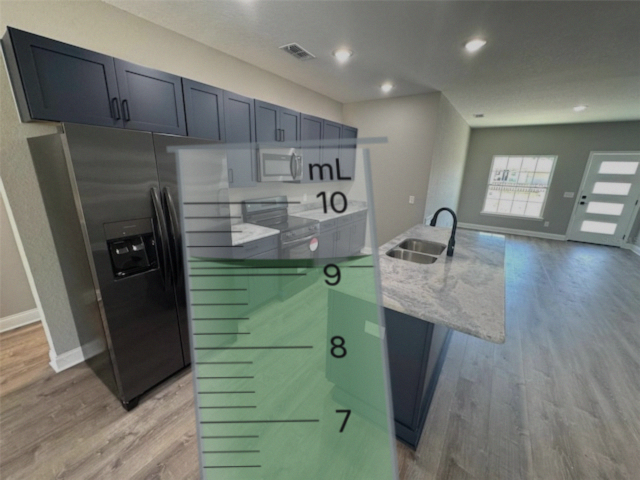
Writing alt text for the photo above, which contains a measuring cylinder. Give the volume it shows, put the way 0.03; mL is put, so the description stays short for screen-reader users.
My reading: 9.1; mL
